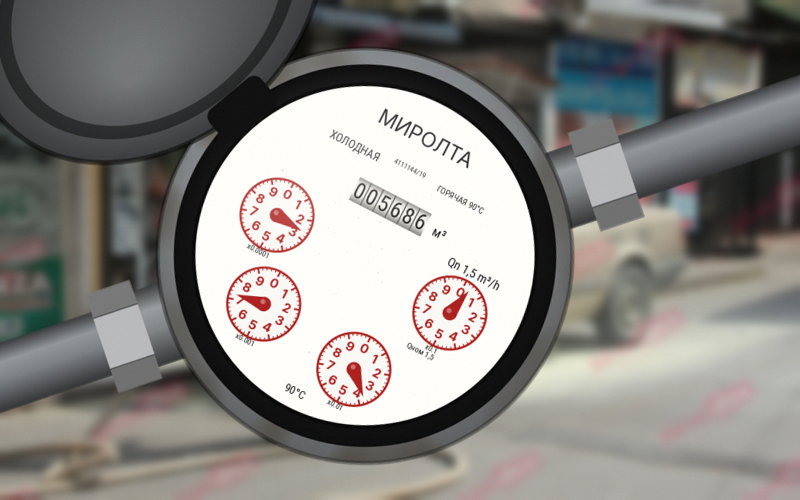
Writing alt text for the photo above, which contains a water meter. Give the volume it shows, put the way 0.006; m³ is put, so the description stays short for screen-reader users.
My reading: 5686.0372; m³
